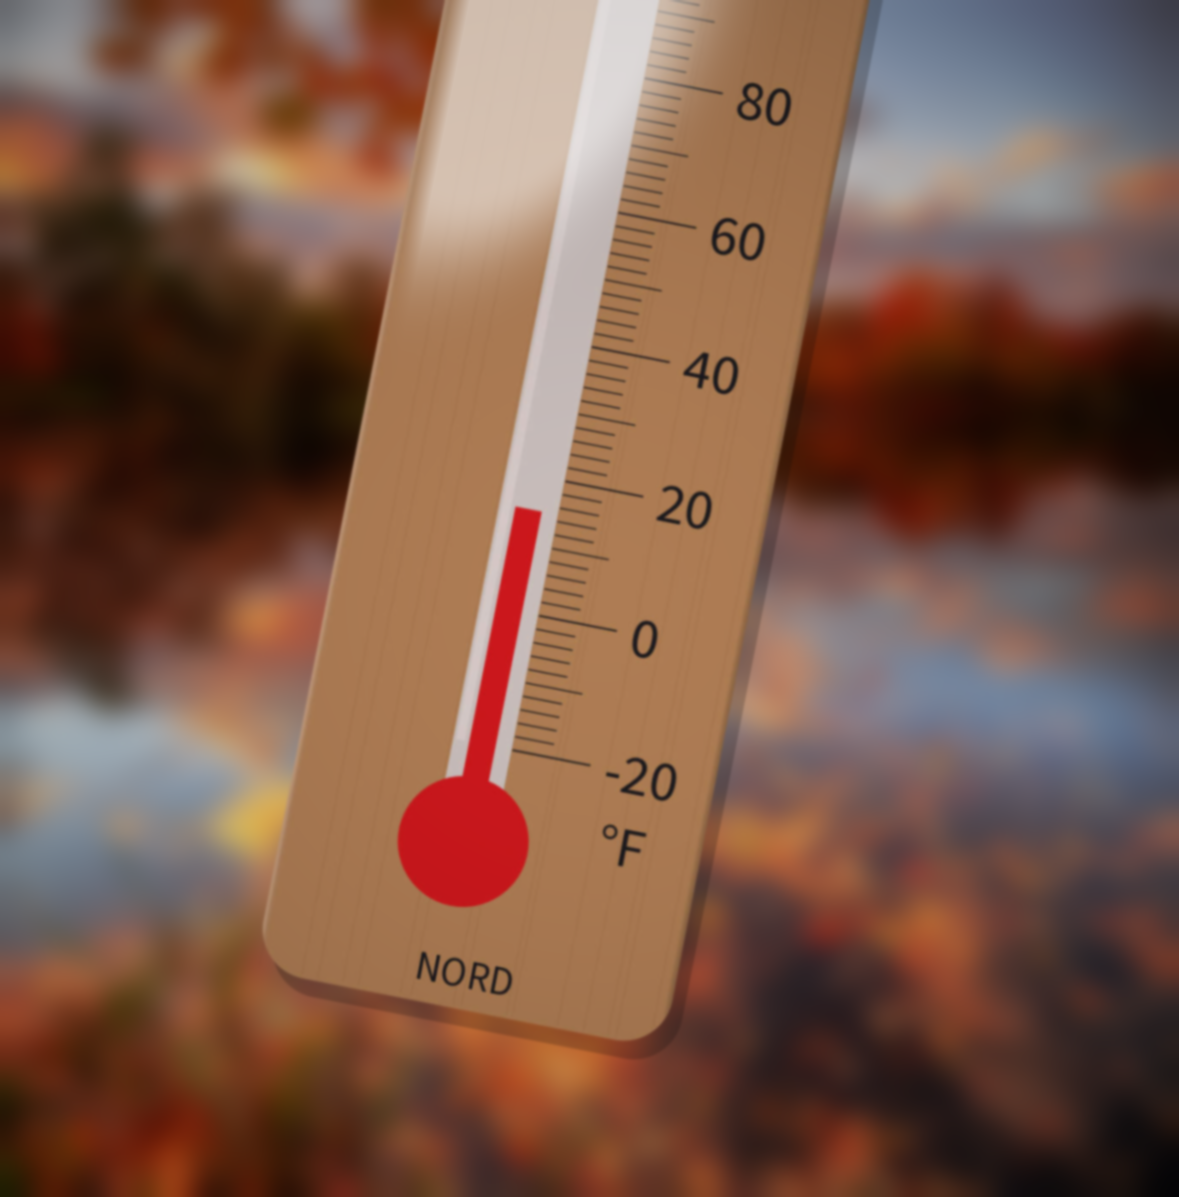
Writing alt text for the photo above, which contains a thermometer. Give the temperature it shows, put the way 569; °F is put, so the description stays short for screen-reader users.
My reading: 15; °F
